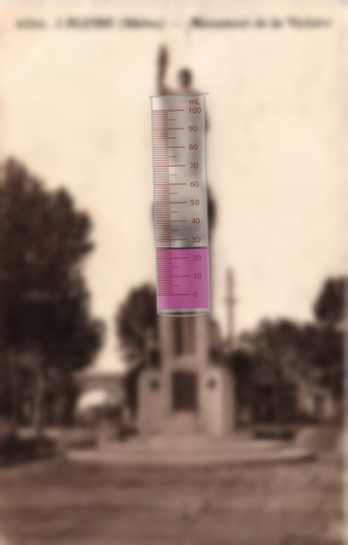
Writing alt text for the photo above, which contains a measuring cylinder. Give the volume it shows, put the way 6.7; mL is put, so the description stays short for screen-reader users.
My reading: 25; mL
